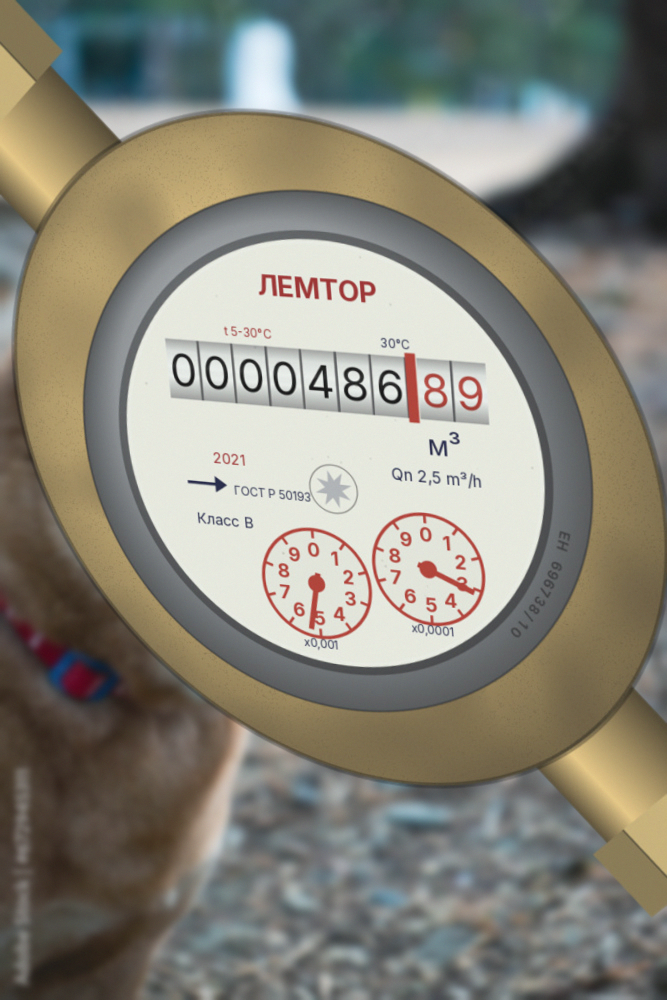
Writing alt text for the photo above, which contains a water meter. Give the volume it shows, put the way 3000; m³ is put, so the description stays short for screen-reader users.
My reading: 486.8953; m³
